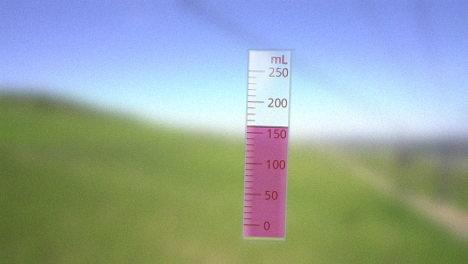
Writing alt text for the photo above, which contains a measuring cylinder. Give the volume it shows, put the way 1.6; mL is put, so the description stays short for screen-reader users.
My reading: 160; mL
